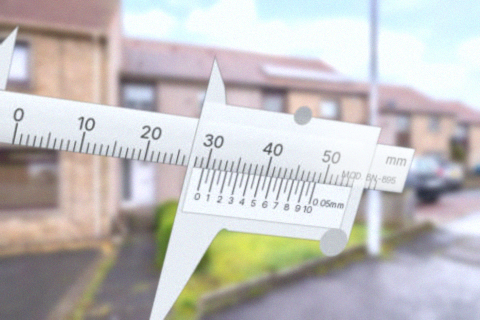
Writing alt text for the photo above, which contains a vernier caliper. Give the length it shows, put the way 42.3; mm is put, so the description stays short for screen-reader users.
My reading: 29.5; mm
